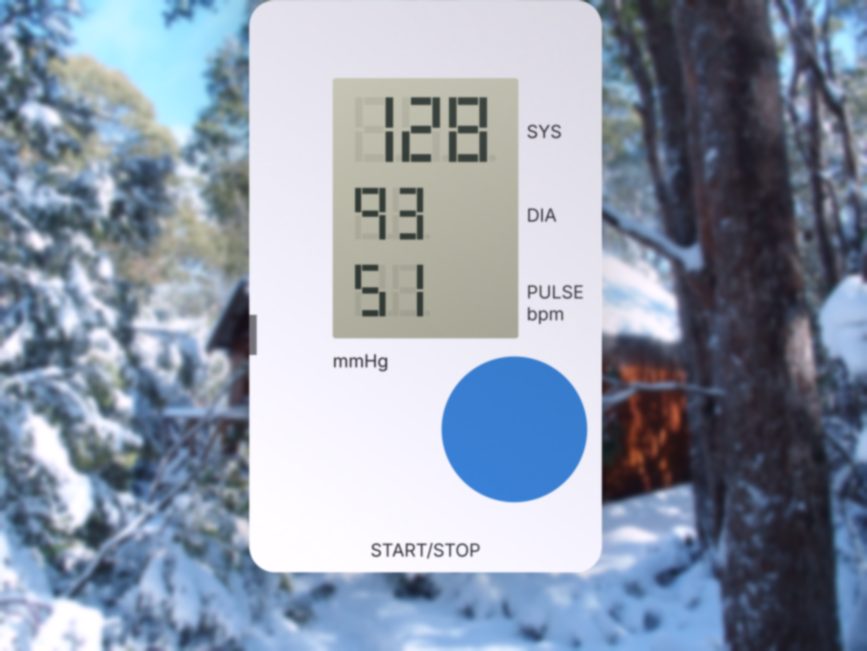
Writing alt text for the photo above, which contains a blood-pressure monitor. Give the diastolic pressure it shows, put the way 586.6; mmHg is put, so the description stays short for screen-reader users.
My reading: 93; mmHg
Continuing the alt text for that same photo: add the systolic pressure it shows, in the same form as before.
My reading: 128; mmHg
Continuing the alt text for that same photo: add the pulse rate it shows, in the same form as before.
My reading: 51; bpm
